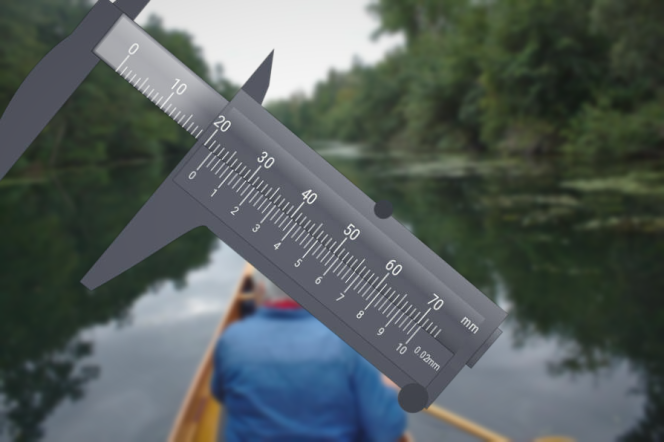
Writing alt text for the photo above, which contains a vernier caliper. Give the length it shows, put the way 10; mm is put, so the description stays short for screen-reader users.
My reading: 21.8; mm
